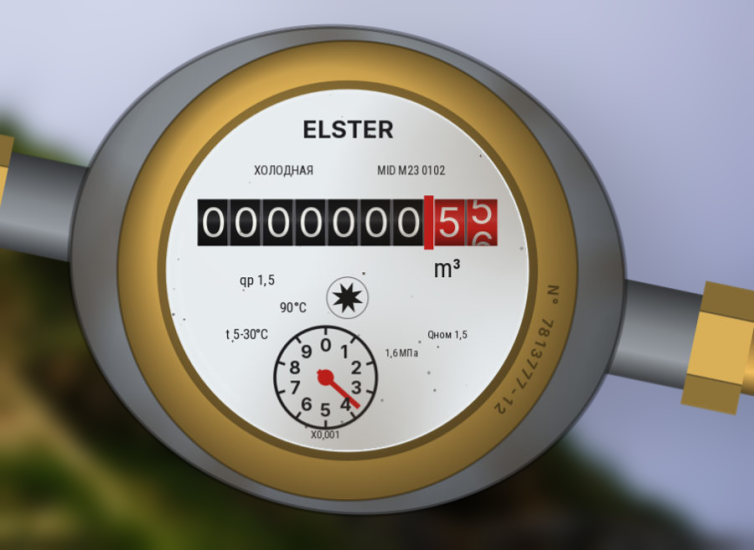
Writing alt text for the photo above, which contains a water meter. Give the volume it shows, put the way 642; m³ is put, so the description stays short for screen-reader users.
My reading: 0.553; m³
